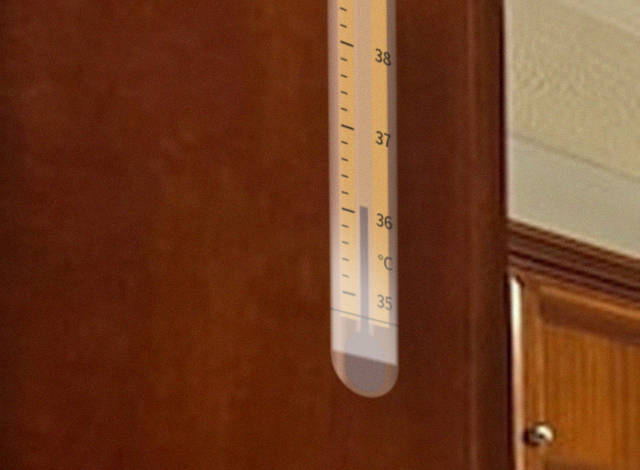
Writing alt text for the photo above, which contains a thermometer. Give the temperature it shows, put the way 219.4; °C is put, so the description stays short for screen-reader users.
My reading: 36.1; °C
